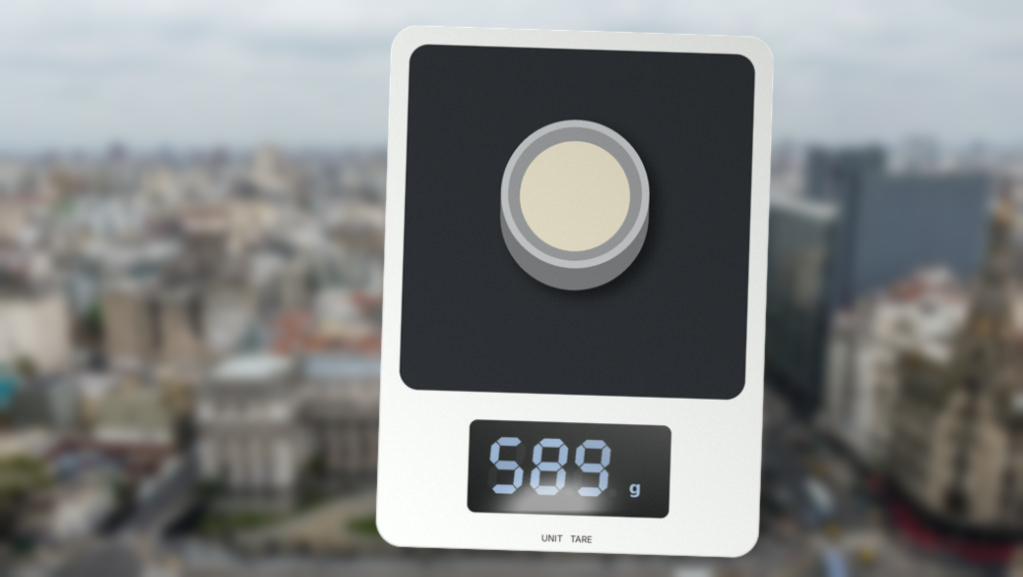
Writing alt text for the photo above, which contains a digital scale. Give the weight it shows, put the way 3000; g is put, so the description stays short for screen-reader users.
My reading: 589; g
